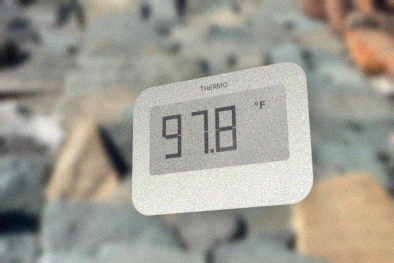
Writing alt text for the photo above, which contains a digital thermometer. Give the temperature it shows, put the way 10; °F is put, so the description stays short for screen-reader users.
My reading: 97.8; °F
